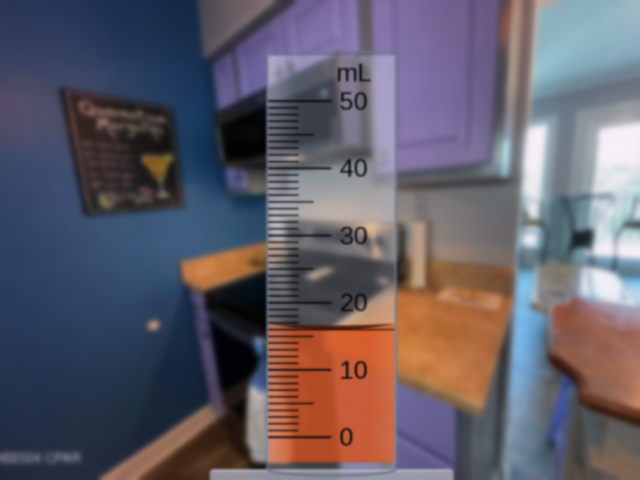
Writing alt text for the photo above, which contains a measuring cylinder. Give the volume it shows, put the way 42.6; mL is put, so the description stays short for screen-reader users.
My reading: 16; mL
